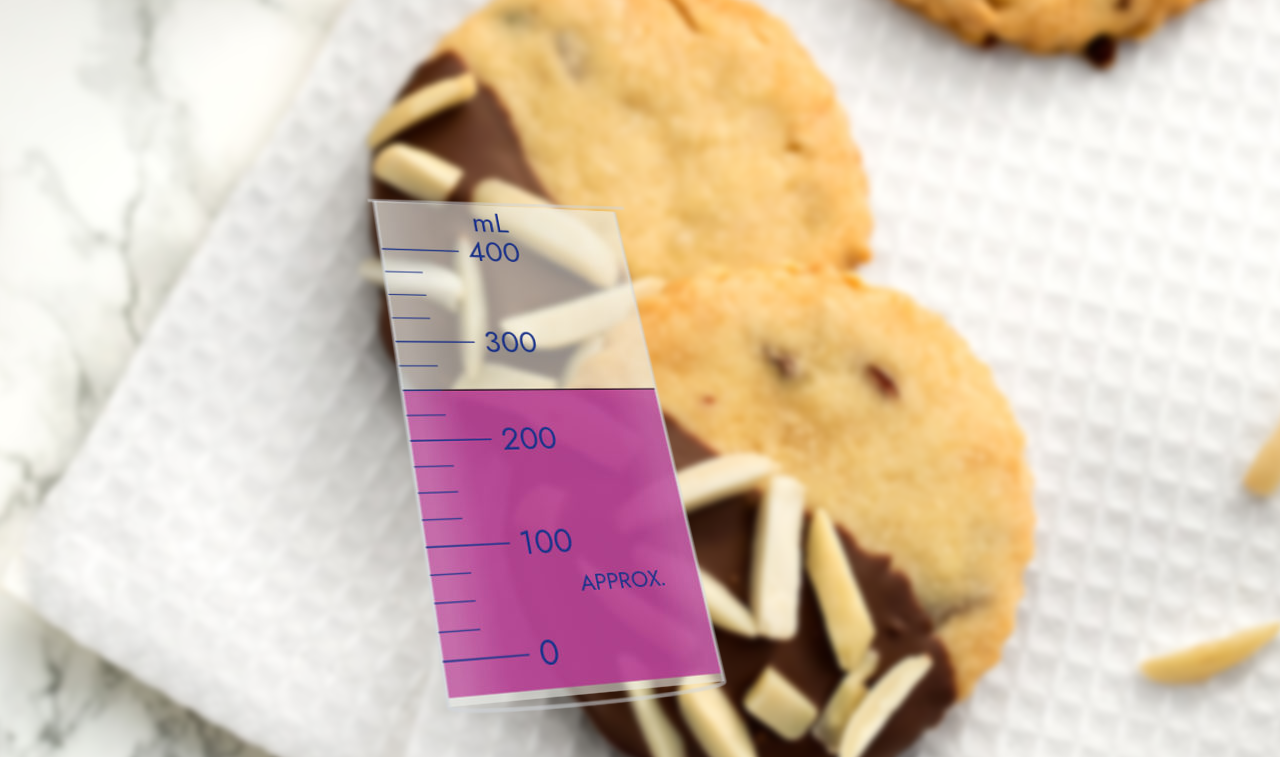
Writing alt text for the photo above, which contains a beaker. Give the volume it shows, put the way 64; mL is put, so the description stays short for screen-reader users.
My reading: 250; mL
